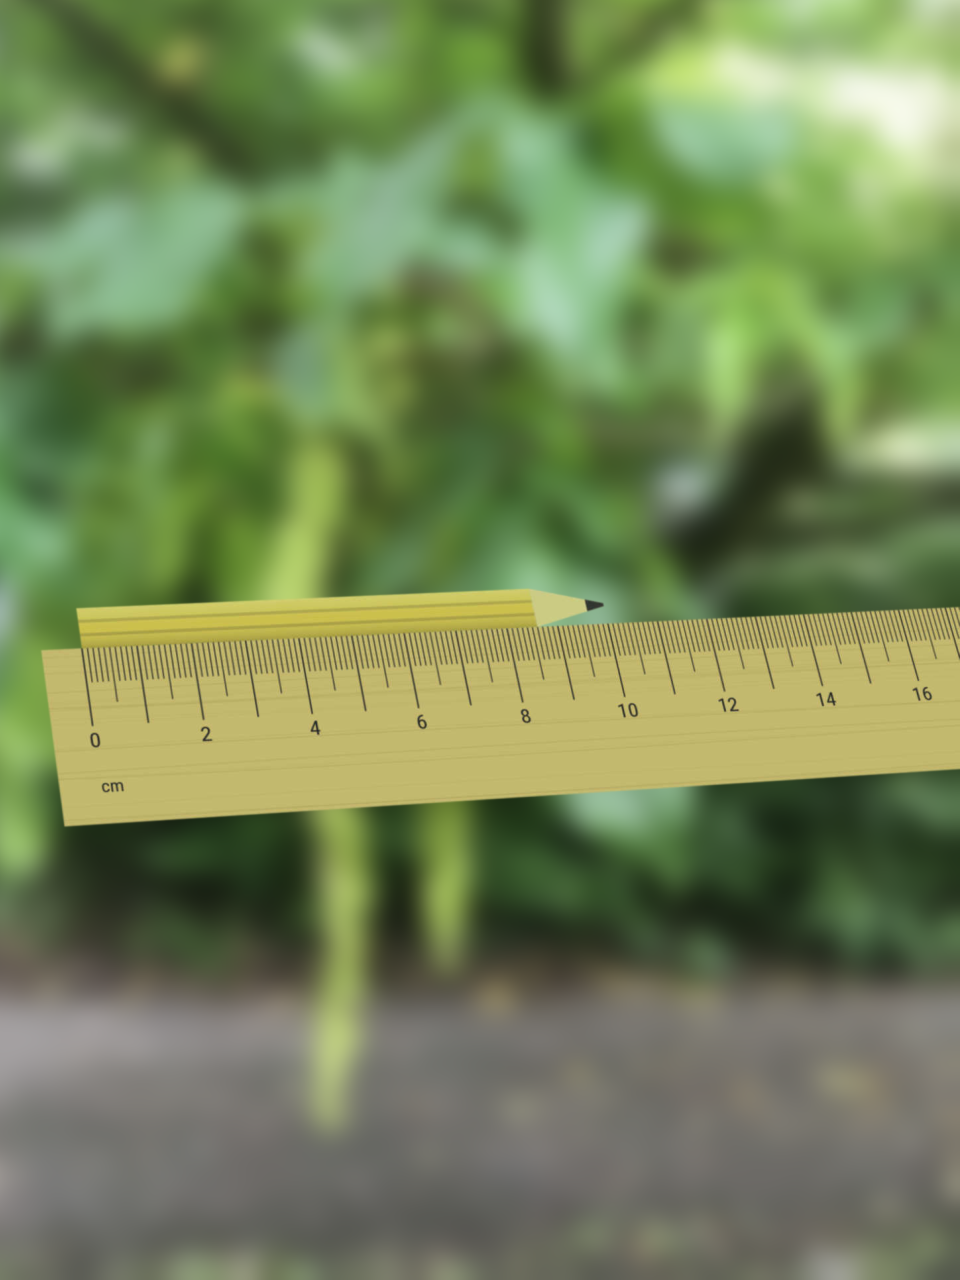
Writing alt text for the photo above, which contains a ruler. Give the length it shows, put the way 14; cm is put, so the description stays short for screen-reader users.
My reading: 10; cm
